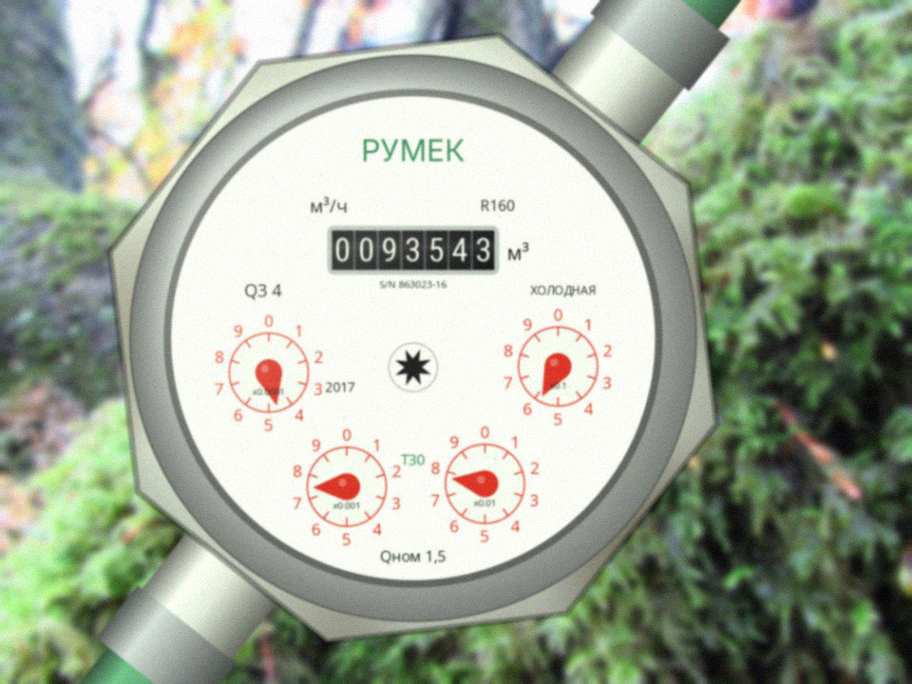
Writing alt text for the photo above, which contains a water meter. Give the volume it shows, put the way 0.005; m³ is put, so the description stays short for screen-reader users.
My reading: 93543.5774; m³
